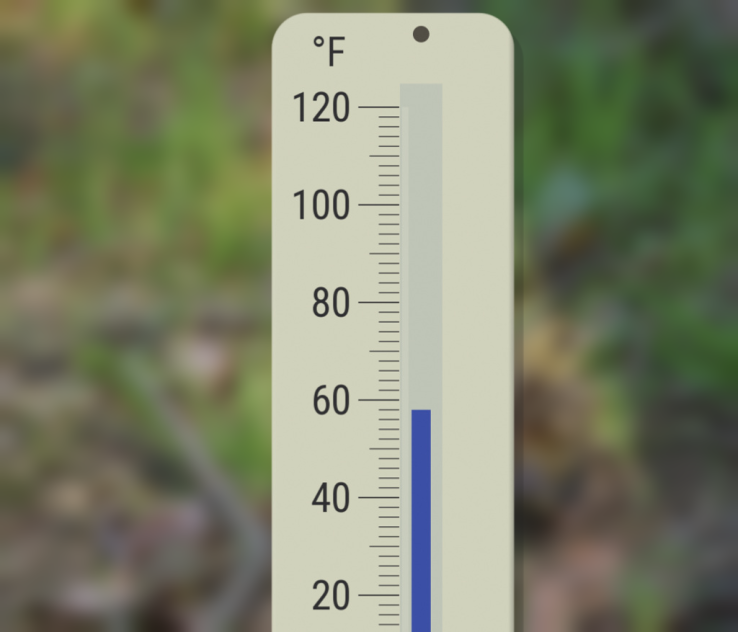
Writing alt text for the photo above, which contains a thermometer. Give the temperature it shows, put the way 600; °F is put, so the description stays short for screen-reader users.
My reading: 58; °F
